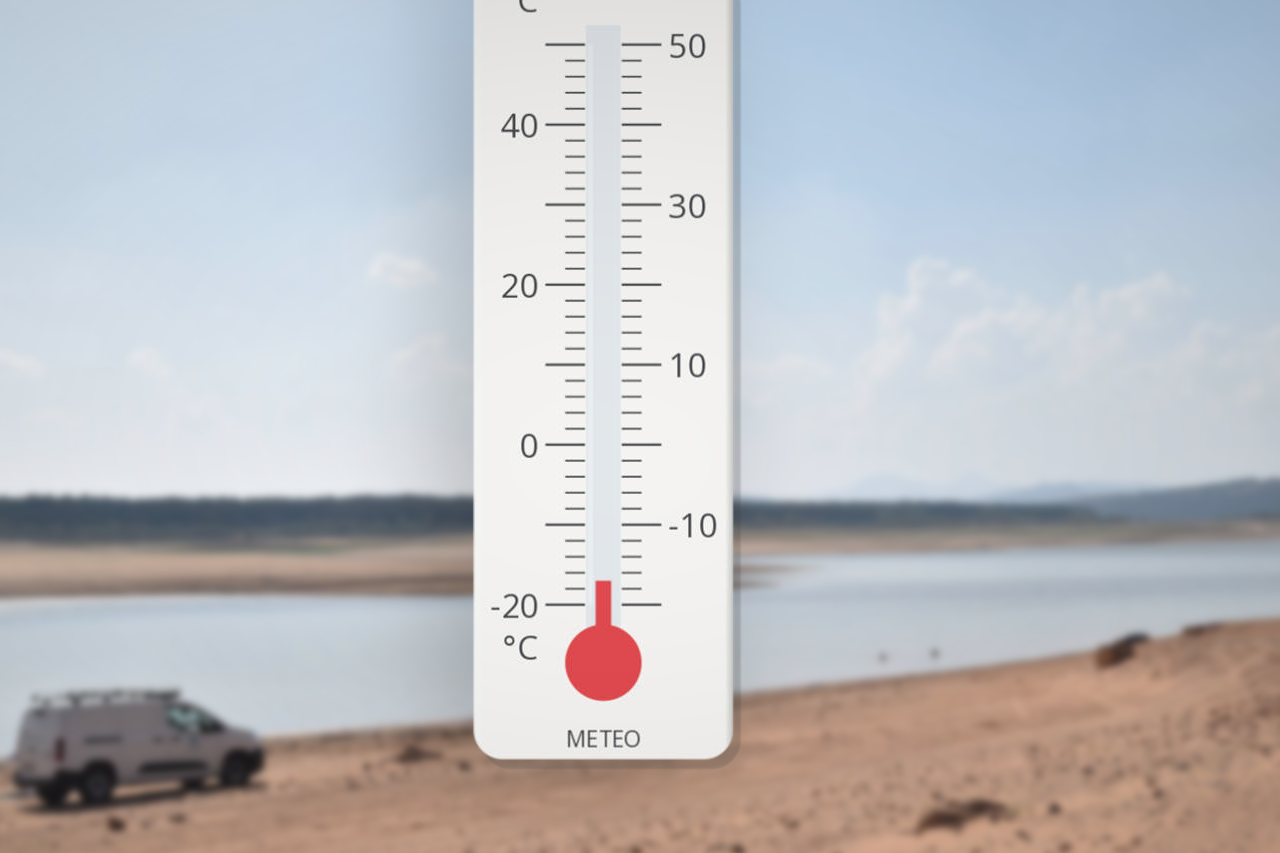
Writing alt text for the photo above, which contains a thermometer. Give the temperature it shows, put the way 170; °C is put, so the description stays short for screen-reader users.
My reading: -17; °C
